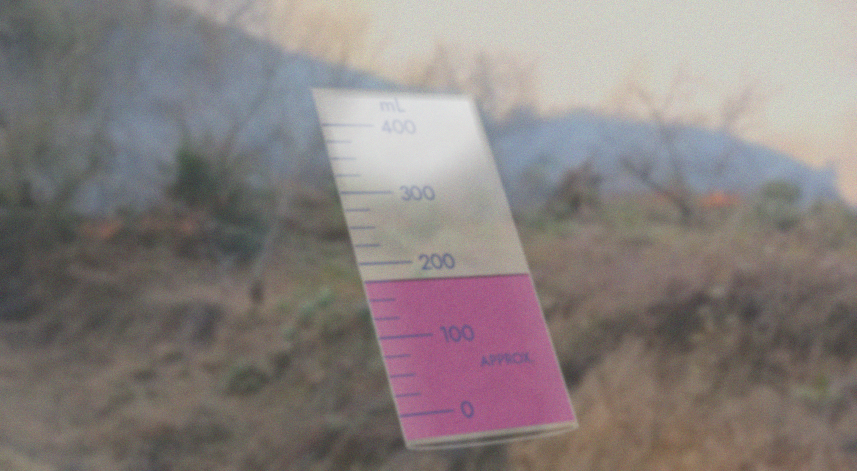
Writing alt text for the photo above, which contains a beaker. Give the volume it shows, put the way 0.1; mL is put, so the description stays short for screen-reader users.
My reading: 175; mL
